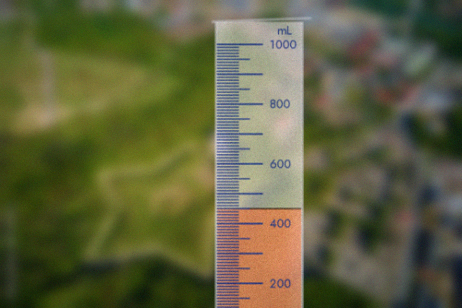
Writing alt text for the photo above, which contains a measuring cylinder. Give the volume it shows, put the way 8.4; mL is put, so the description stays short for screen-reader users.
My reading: 450; mL
